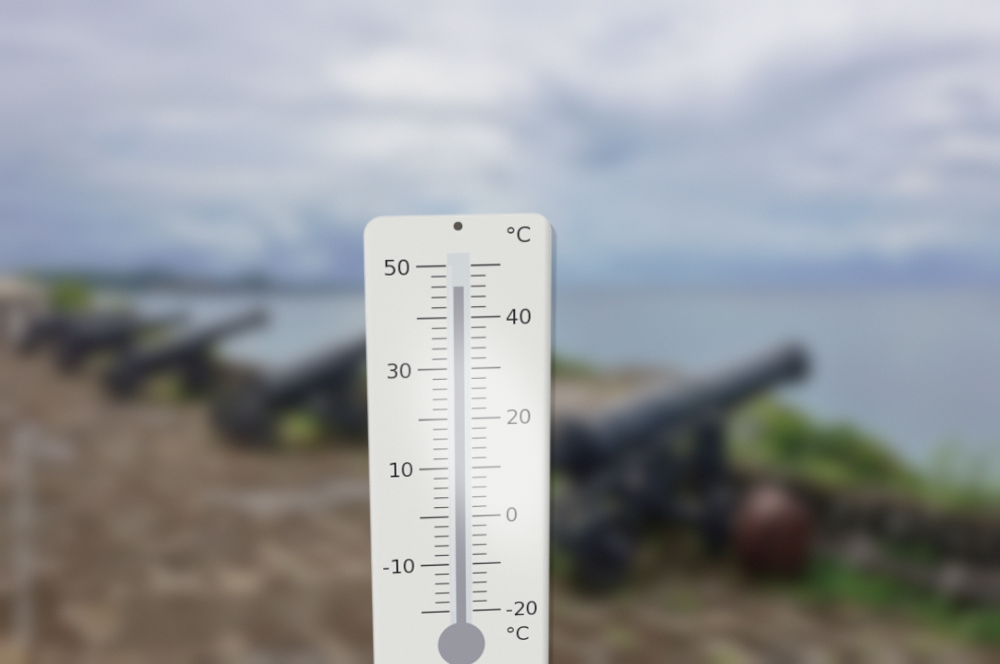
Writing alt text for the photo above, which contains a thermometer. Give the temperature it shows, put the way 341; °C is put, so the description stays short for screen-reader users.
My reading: 46; °C
